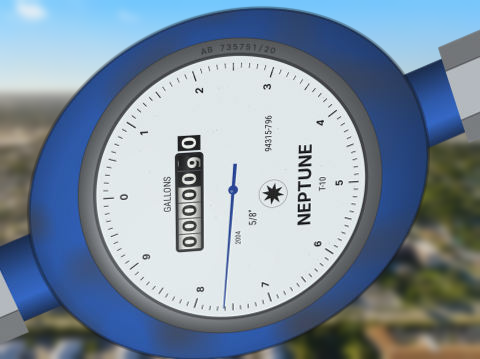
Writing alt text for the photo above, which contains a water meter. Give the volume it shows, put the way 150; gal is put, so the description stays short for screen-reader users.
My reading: 87.6; gal
